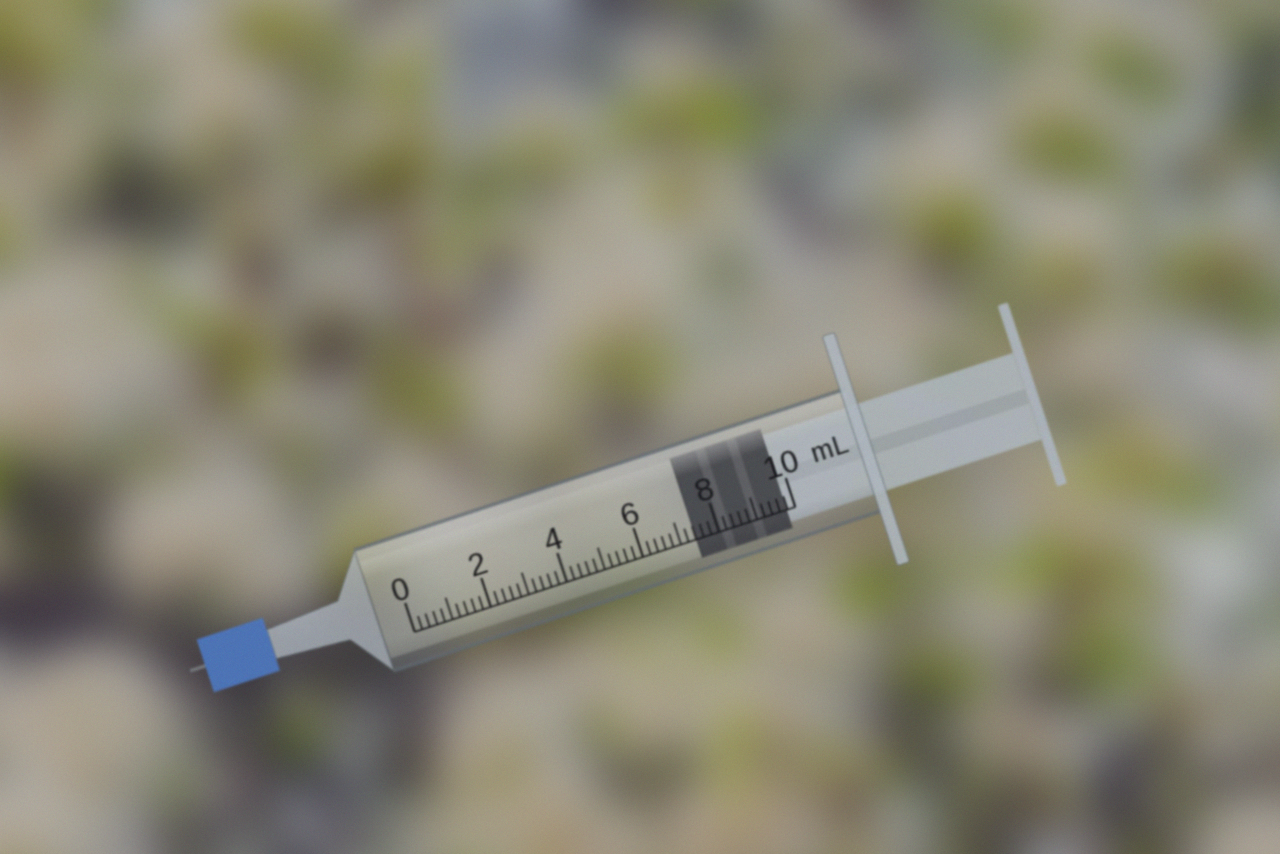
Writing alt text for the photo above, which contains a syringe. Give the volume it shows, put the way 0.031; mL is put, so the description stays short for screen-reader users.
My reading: 7.4; mL
